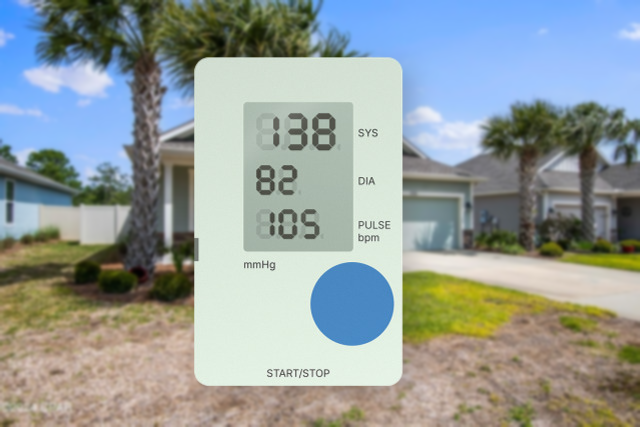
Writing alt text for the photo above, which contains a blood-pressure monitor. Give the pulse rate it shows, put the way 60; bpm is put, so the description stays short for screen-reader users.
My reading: 105; bpm
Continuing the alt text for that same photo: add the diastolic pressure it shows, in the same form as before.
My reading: 82; mmHg
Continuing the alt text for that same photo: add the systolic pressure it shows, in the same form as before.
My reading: 138; mmHg
